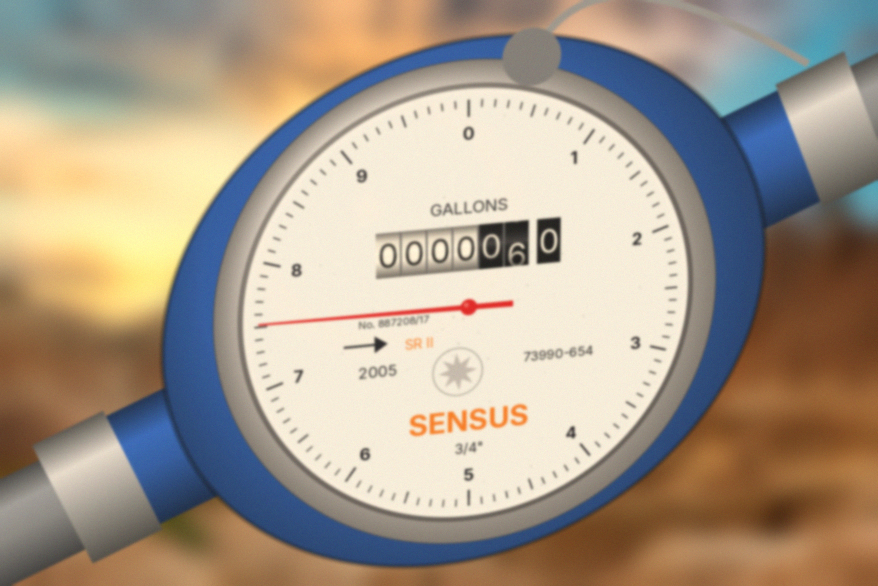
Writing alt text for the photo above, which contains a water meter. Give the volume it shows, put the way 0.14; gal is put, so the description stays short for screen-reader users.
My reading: 57.5; gal
